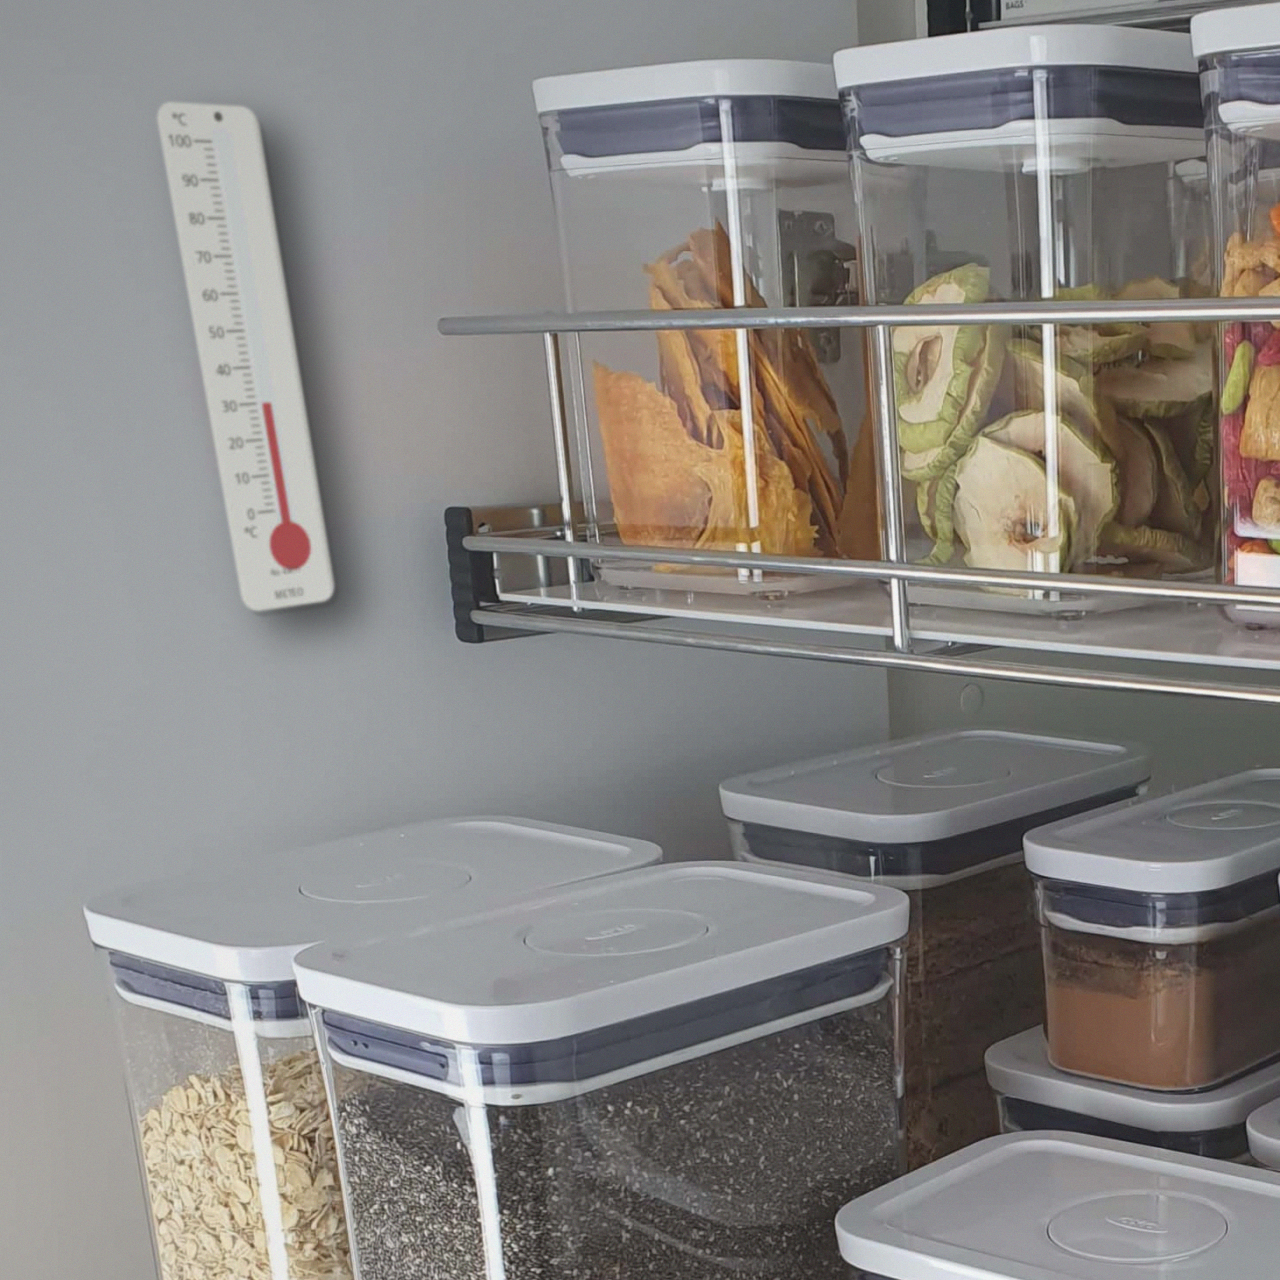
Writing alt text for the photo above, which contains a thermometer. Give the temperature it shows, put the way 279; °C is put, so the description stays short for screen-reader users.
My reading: 30; °C
